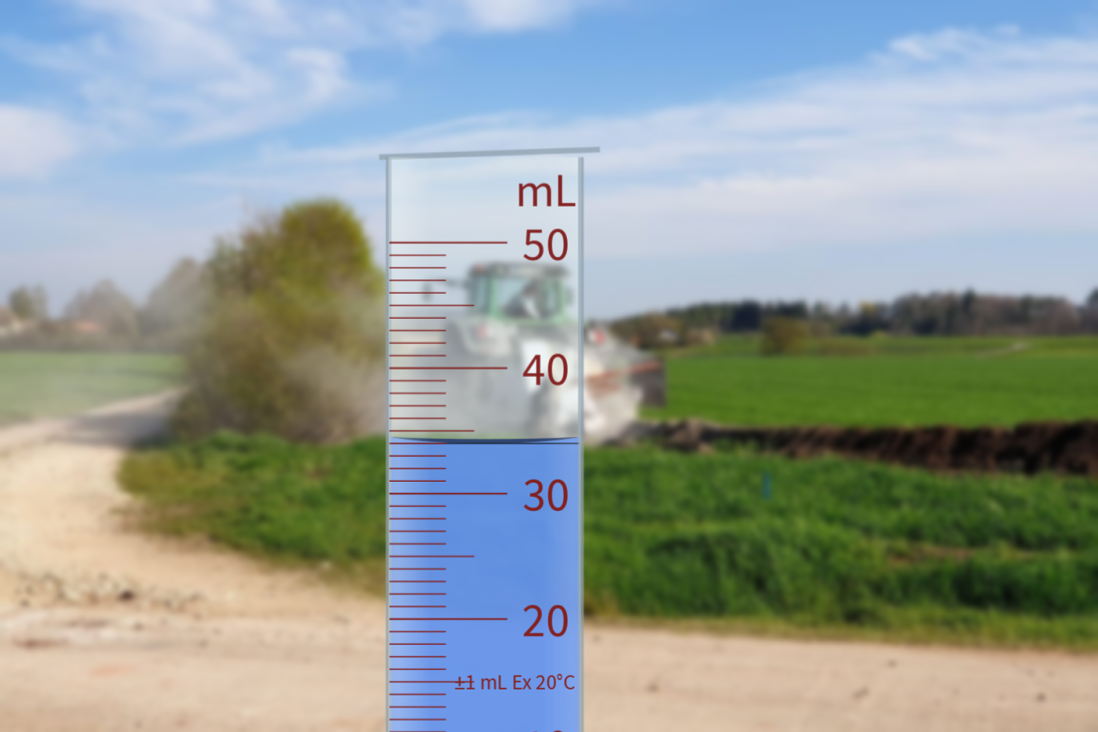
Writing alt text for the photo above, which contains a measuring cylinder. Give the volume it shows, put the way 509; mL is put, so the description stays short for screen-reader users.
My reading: 34; mL
